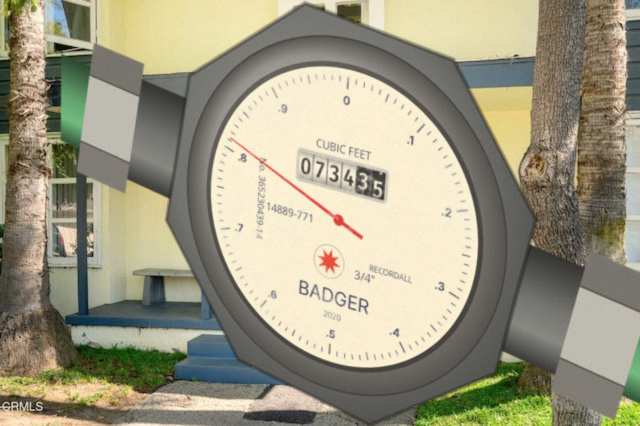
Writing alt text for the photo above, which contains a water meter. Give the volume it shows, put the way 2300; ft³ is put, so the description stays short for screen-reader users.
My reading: 73434.81; ft³
